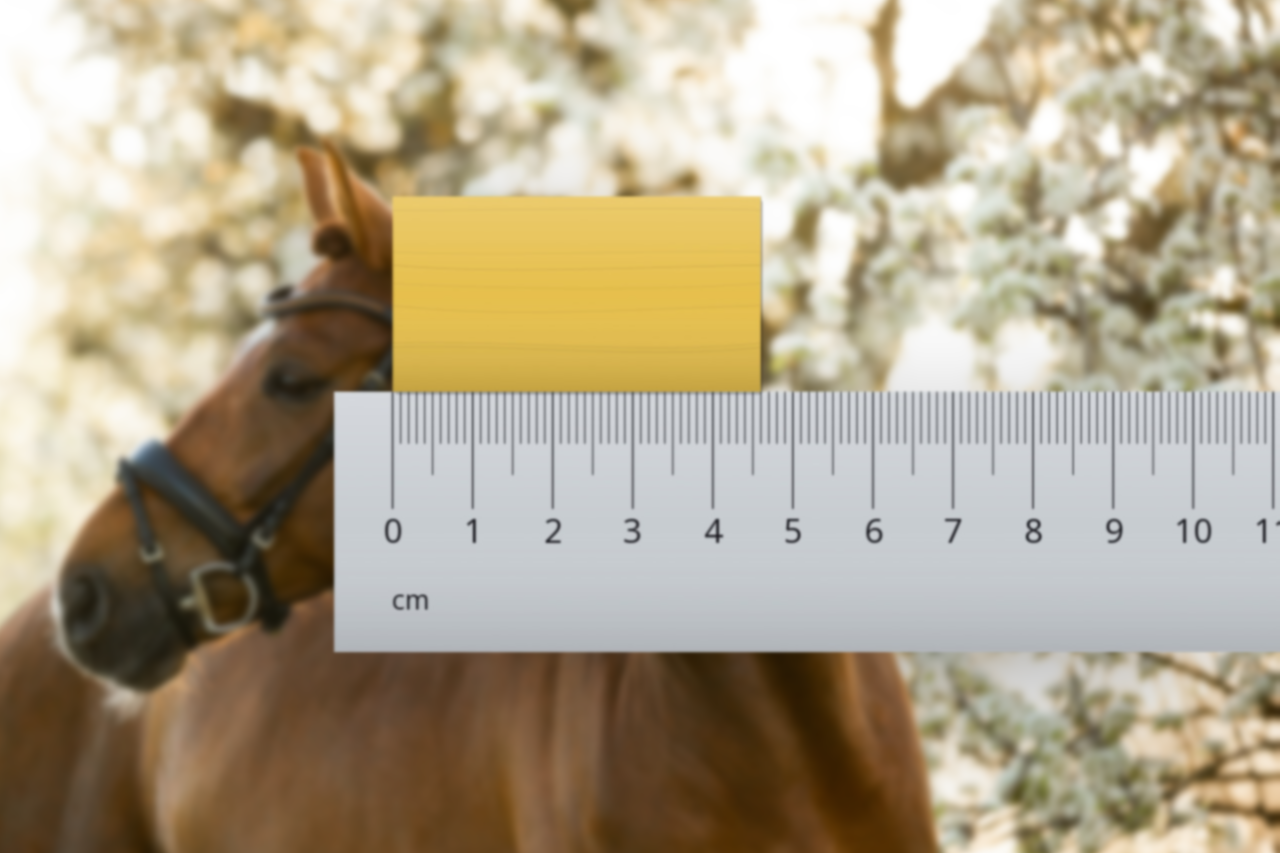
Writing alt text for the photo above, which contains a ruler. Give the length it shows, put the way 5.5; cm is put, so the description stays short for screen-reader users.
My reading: 4.6; cm
